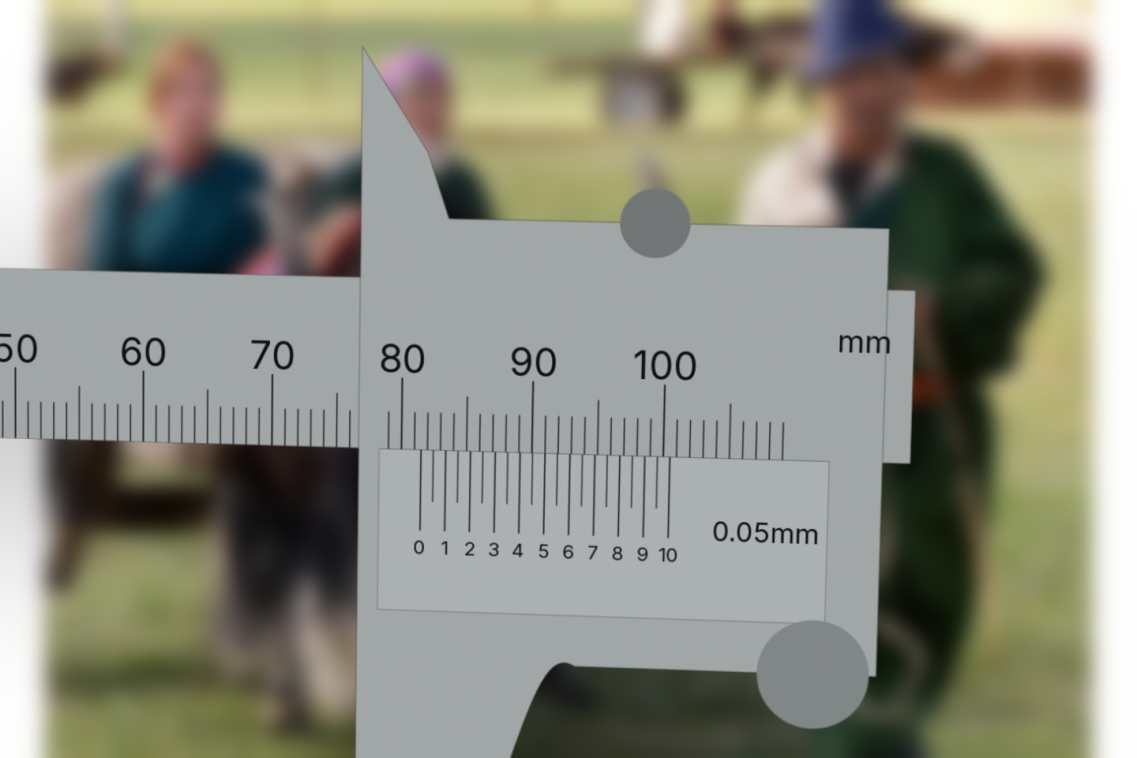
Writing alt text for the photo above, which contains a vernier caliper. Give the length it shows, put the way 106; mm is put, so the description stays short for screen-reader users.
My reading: 81.5; mm
